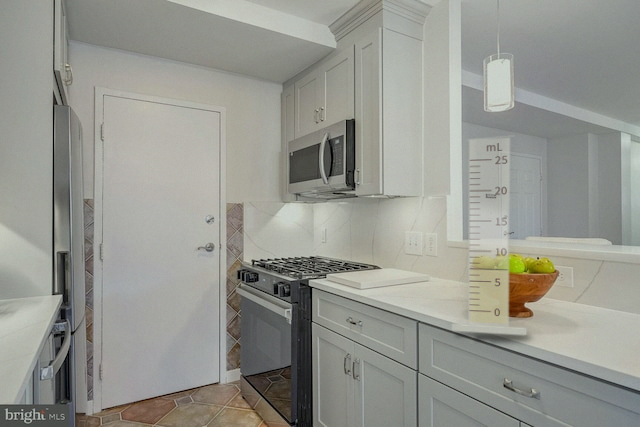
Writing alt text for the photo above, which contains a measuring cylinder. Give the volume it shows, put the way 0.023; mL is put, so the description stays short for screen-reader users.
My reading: 7; mL
